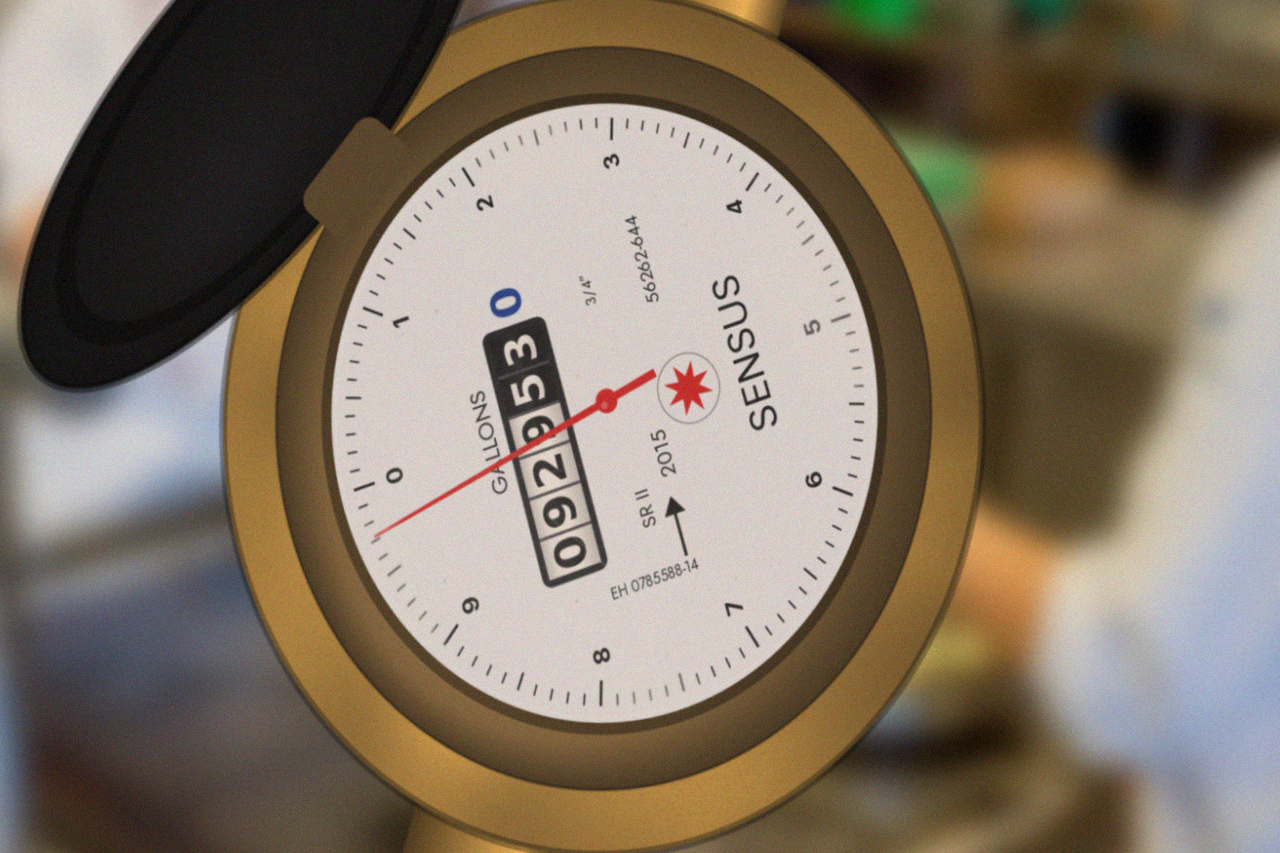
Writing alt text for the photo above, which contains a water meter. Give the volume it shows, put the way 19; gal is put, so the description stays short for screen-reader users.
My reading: 929529.7; gal
